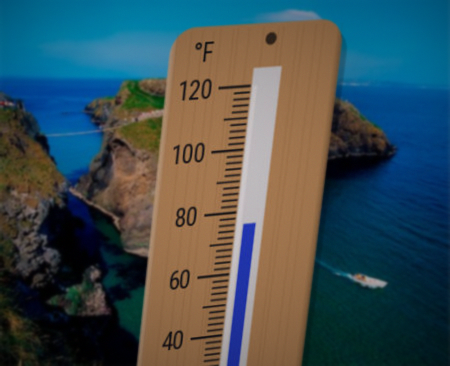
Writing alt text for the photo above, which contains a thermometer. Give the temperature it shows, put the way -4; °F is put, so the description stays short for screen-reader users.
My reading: 76; °F
